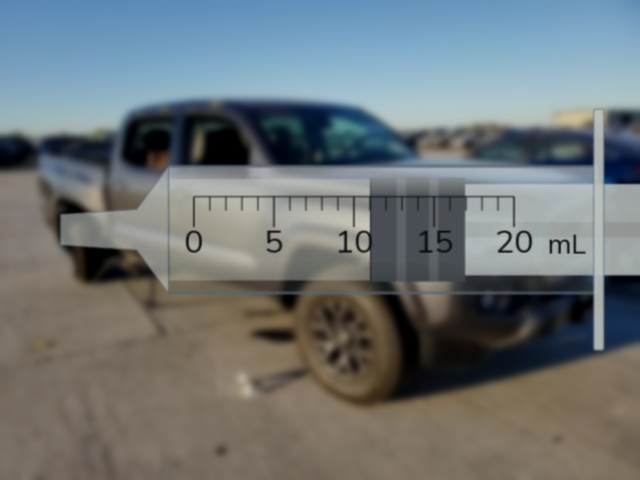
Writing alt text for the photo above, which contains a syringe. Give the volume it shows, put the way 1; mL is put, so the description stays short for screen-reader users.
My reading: 11; mL
